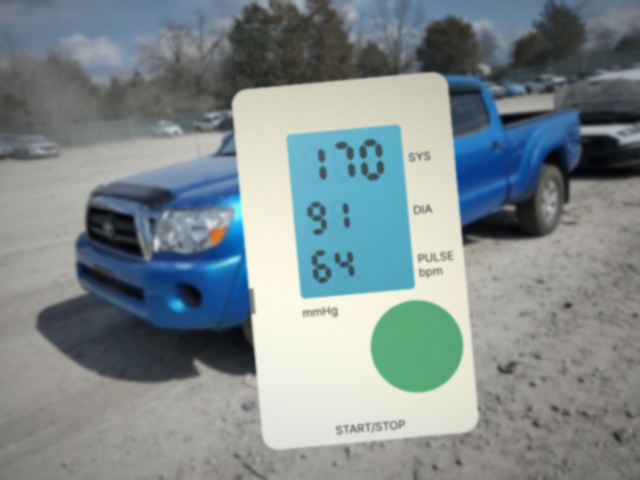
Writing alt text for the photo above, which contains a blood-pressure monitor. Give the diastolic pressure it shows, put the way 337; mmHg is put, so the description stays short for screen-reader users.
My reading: 91; mmHg
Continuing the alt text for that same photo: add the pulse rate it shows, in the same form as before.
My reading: 64; bpm
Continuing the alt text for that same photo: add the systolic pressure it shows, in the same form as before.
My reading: 170; mmHg
